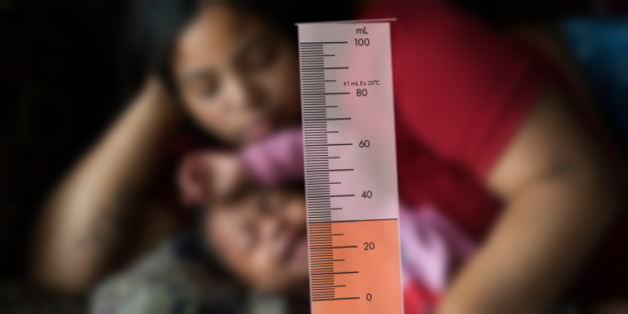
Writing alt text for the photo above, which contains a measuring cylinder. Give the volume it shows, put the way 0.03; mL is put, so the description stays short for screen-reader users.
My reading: 30; mL
